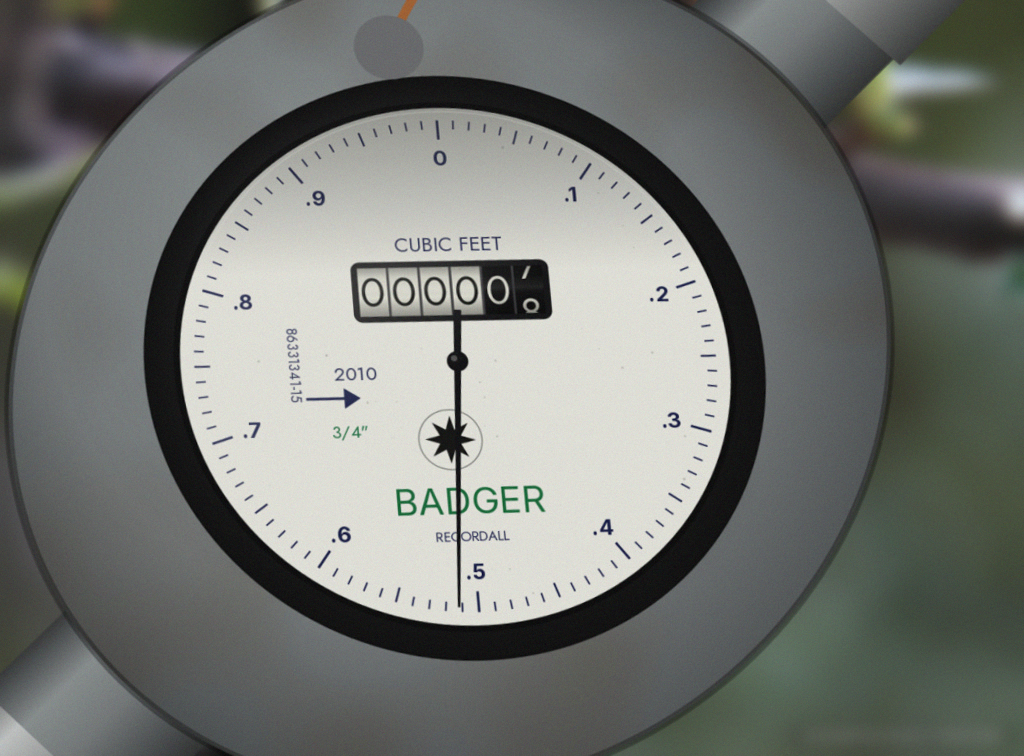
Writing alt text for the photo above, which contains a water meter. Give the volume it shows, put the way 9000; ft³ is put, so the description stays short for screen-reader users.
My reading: 7.51; ft³
